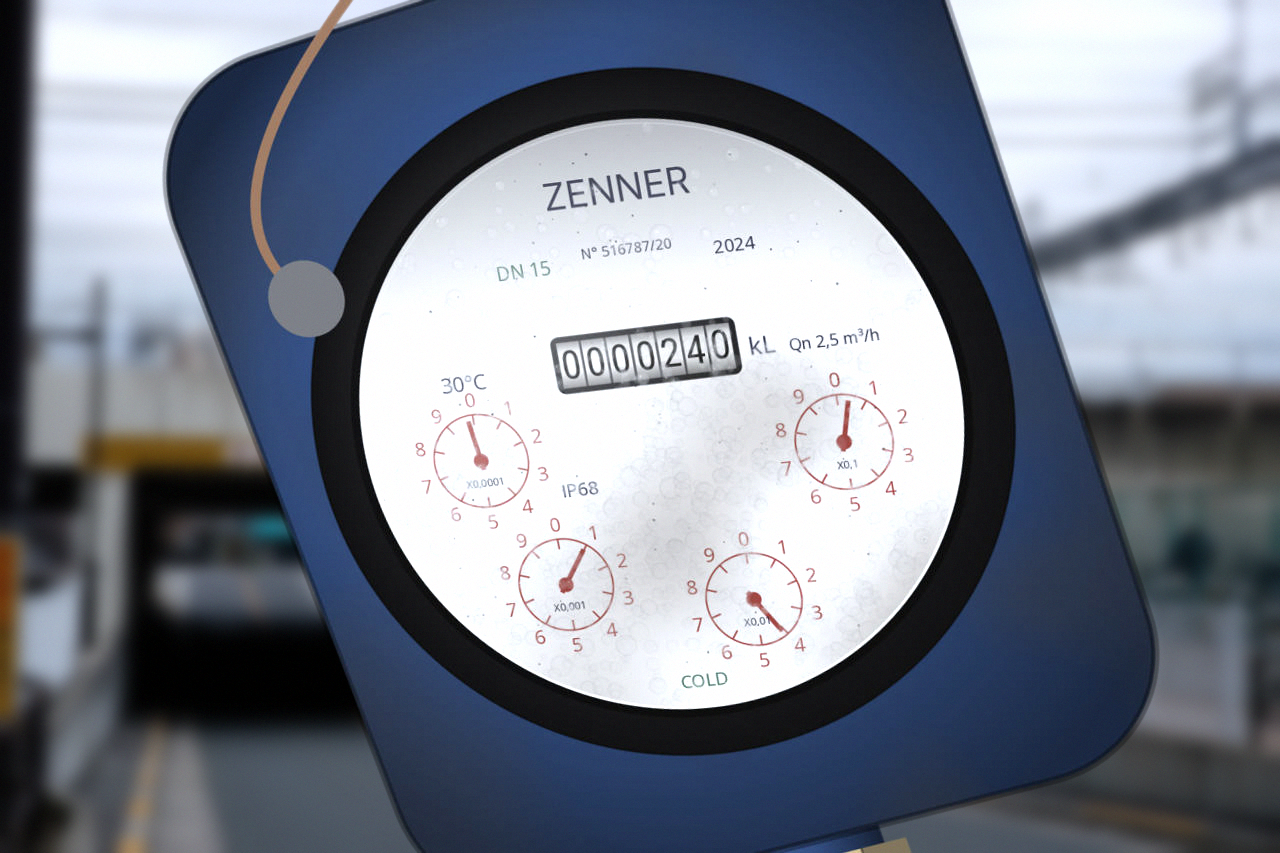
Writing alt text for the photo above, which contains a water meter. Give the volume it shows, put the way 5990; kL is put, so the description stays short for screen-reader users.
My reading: 240.0409; kL
